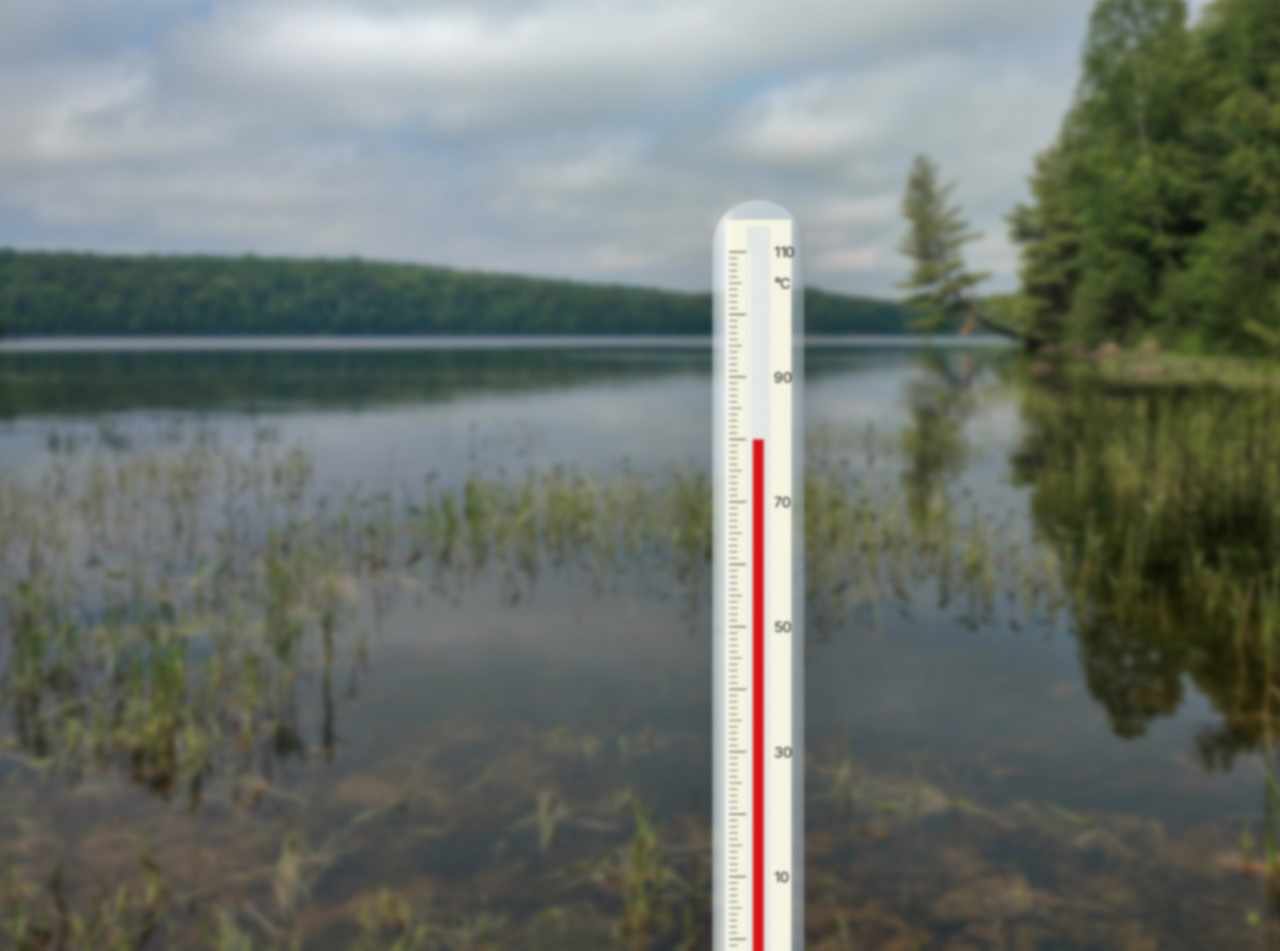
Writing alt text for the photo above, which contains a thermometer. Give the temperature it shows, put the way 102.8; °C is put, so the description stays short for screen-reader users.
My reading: 80; °C
